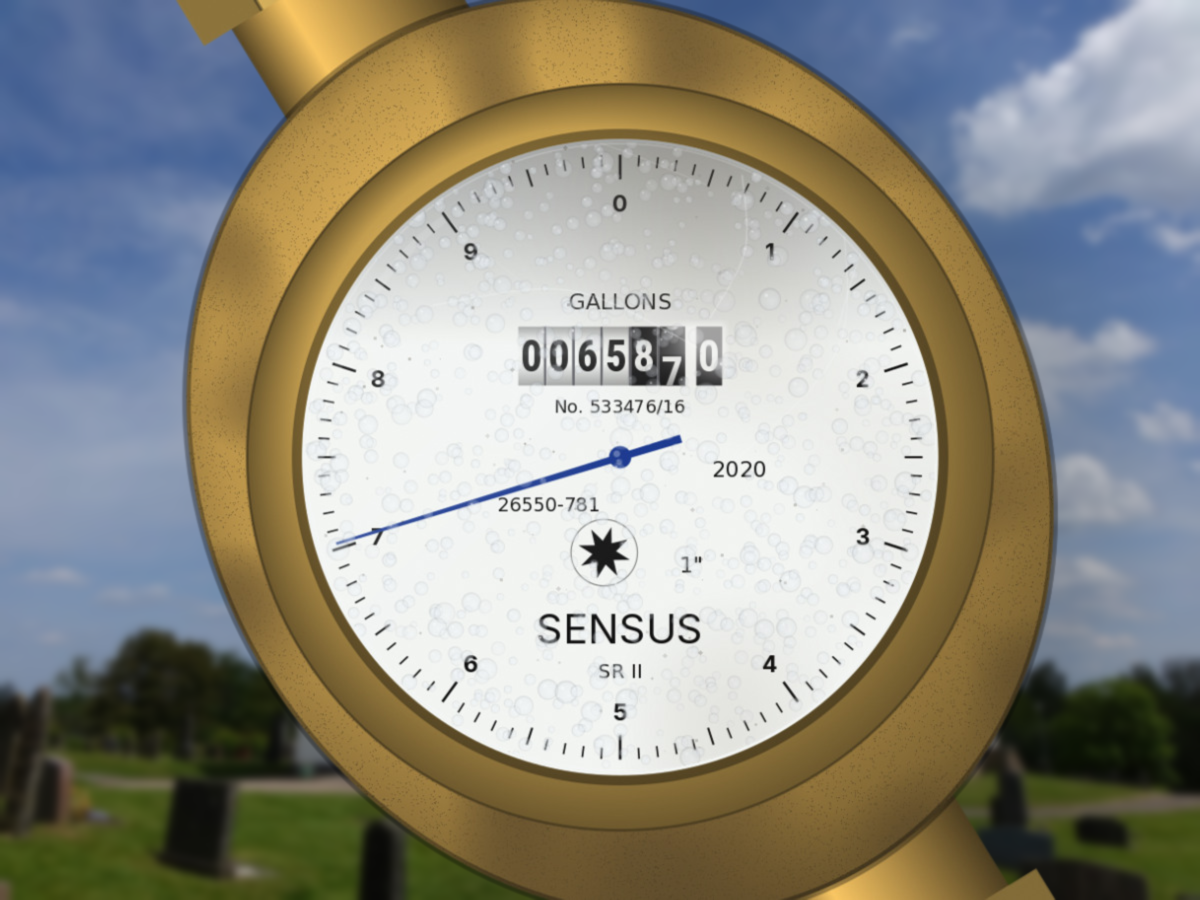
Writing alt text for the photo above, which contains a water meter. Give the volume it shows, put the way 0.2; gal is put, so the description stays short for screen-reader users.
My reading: 65867.0; gal
